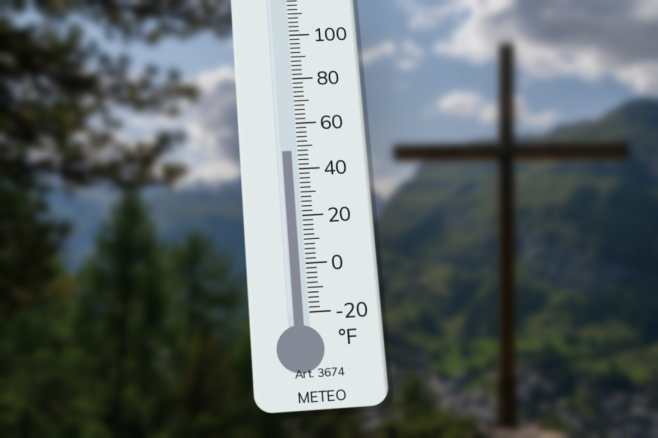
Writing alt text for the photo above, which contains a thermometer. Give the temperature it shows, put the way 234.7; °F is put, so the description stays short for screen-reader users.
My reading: 48; °F
